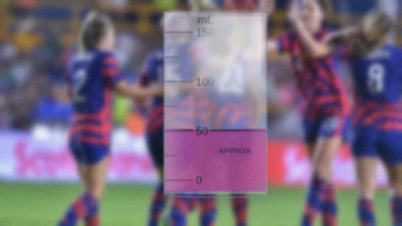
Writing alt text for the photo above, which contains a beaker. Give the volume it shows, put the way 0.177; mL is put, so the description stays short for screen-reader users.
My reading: 50; mL
